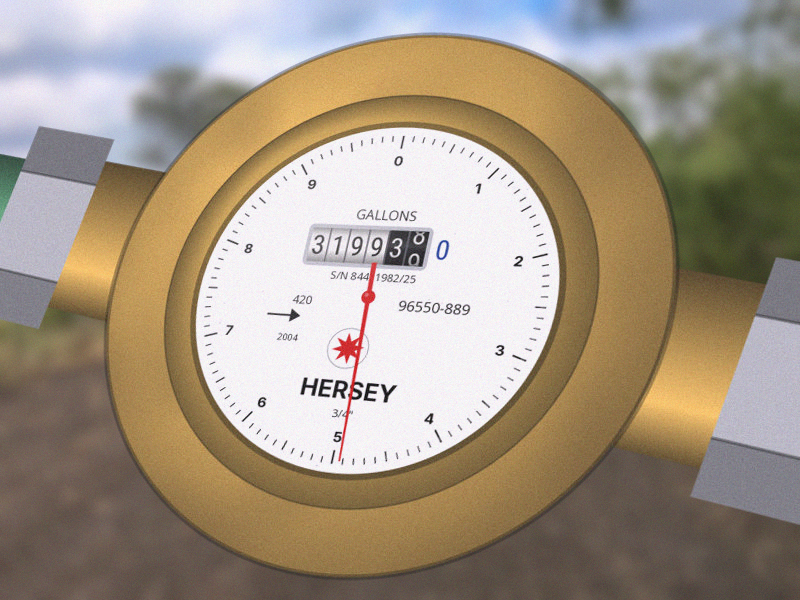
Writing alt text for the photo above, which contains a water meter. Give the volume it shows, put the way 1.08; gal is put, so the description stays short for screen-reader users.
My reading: 3199384.9; gal
